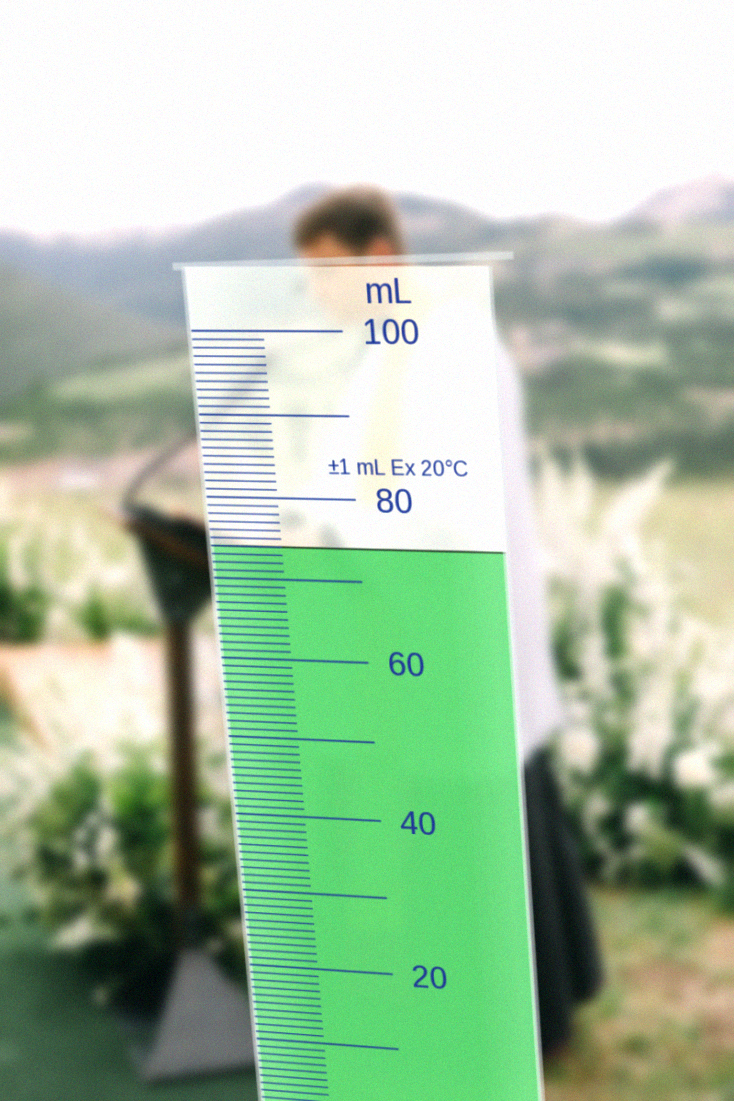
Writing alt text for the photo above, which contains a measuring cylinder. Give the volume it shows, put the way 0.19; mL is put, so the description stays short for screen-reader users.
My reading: 74; mL
